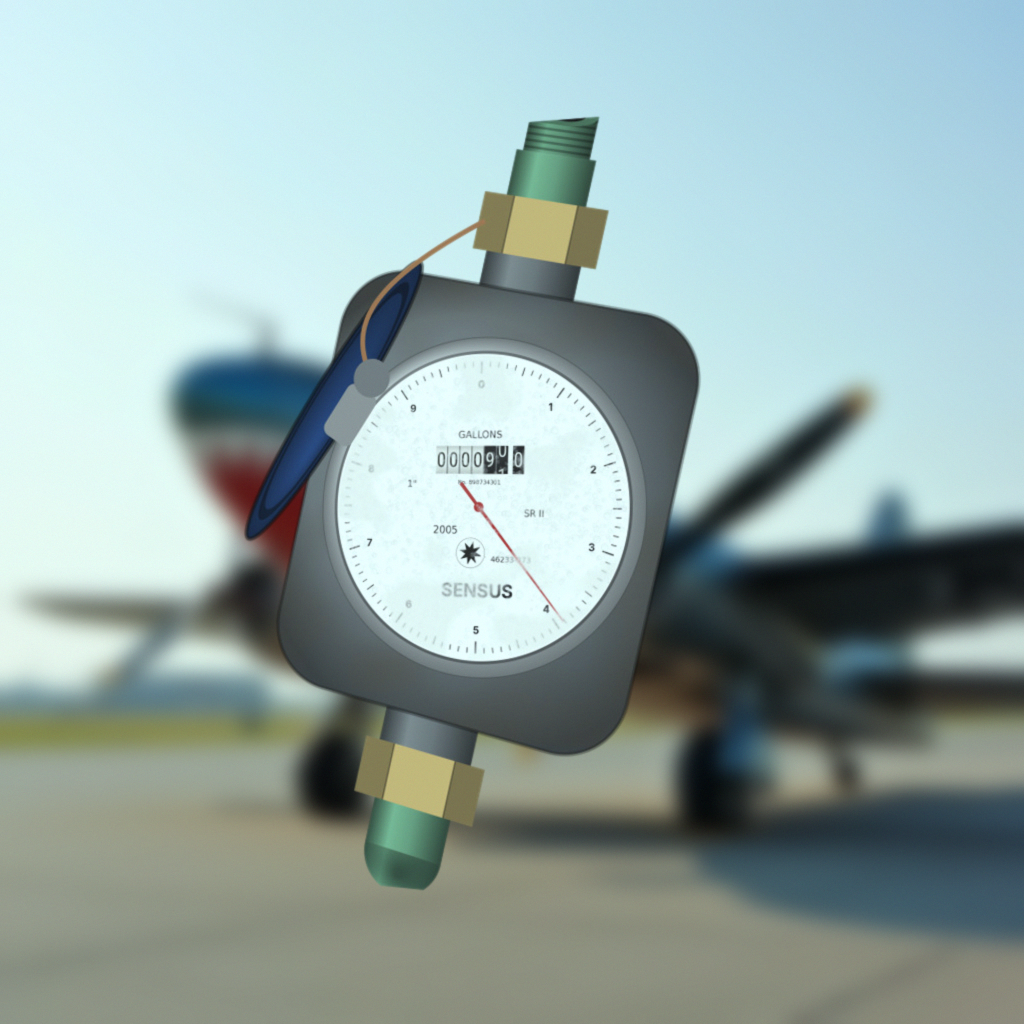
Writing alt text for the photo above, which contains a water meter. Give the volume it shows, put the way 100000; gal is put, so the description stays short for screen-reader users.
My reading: 903.9; gal
